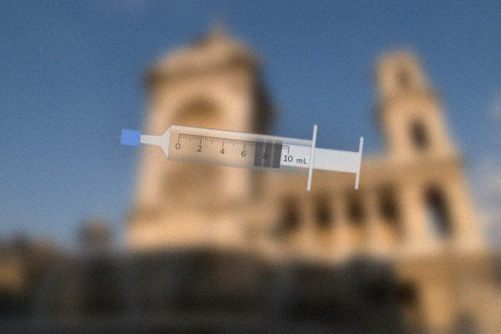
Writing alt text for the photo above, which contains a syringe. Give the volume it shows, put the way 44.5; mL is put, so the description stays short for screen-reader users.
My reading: 7; mL
